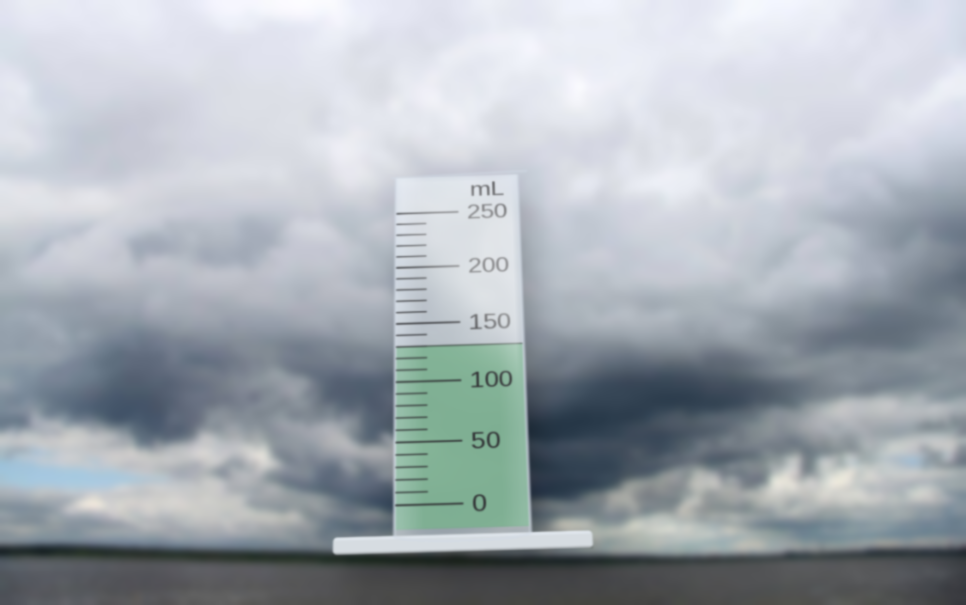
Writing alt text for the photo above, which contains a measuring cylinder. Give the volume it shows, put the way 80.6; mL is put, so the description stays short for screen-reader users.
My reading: 130; mL
